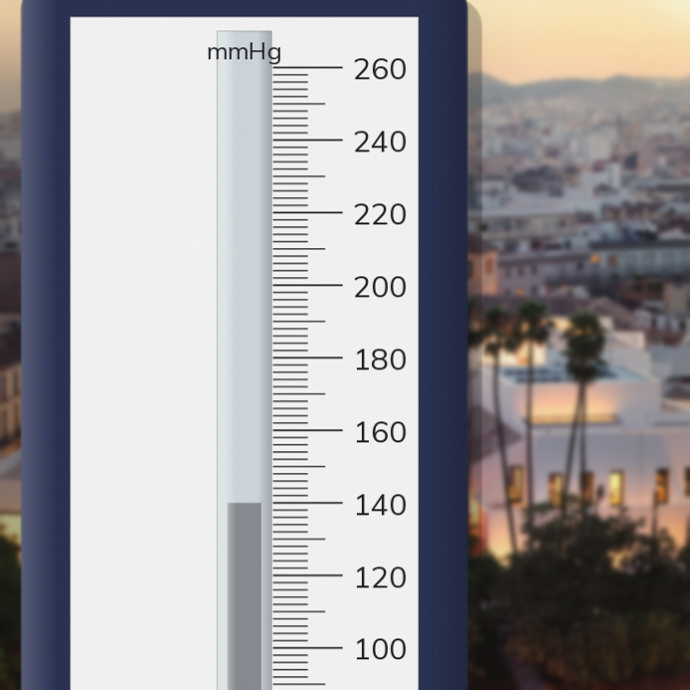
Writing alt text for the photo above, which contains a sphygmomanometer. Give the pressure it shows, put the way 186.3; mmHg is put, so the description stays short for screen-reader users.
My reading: 140; mmHg
